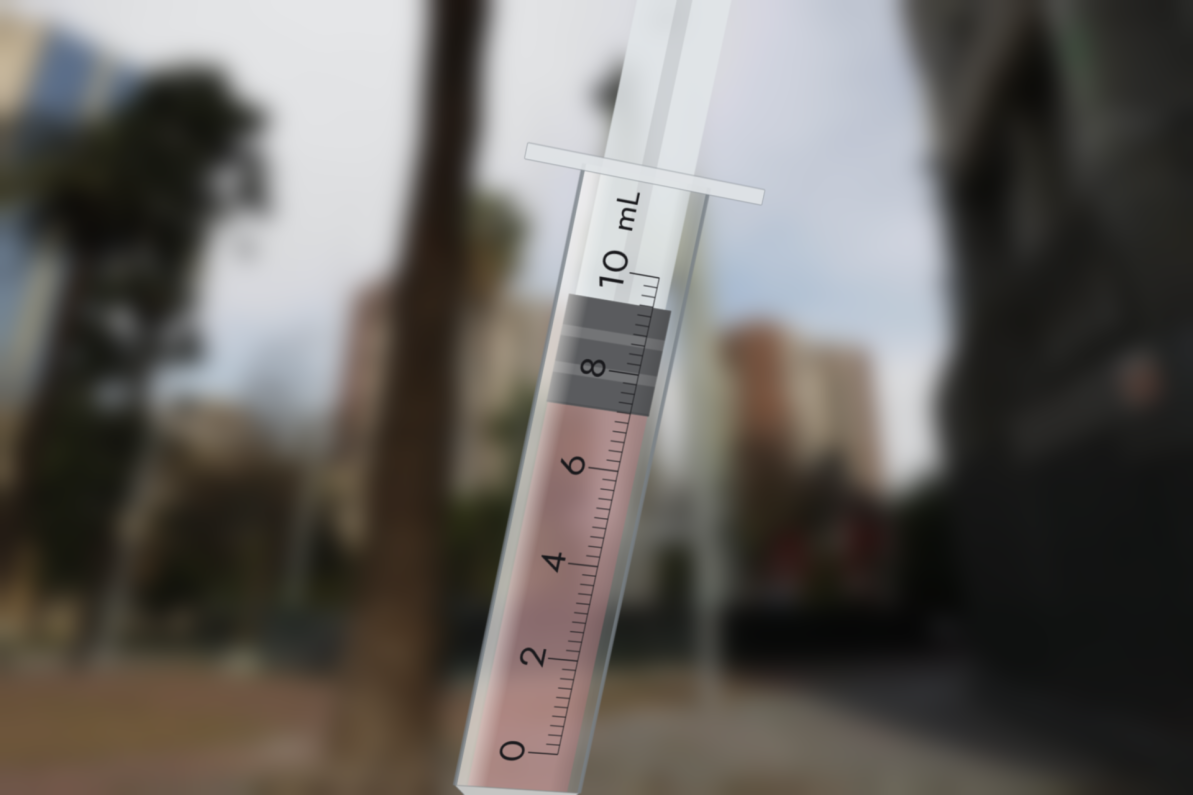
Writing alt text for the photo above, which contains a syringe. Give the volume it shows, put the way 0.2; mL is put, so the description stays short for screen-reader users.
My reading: 7.2; mL
